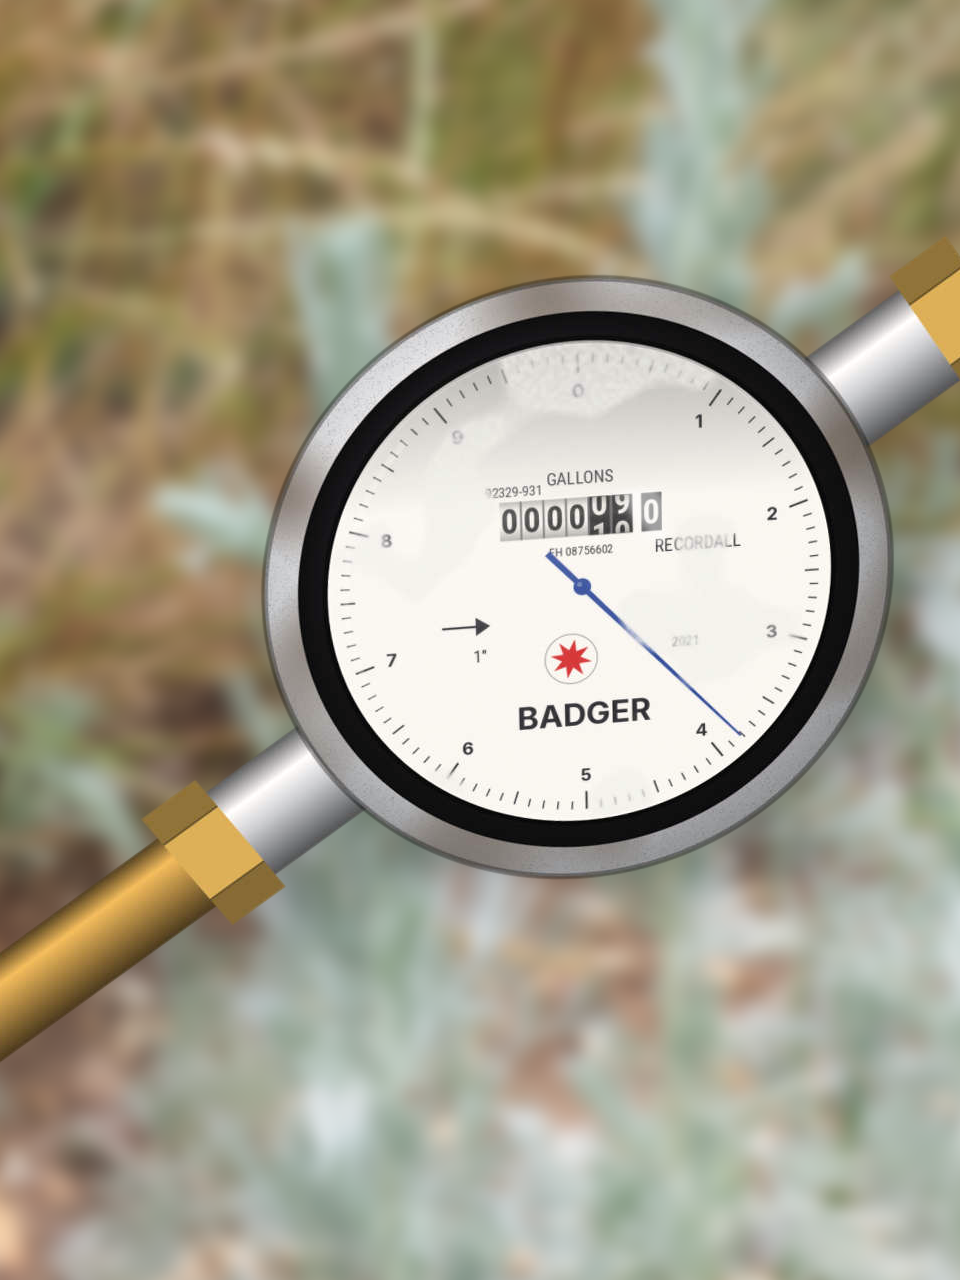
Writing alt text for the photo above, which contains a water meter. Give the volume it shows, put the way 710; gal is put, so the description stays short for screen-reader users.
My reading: 93.8; gal
